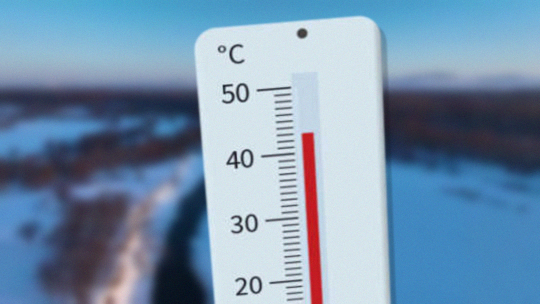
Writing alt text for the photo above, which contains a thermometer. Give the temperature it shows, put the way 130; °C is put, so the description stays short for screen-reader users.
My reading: 43; °C
